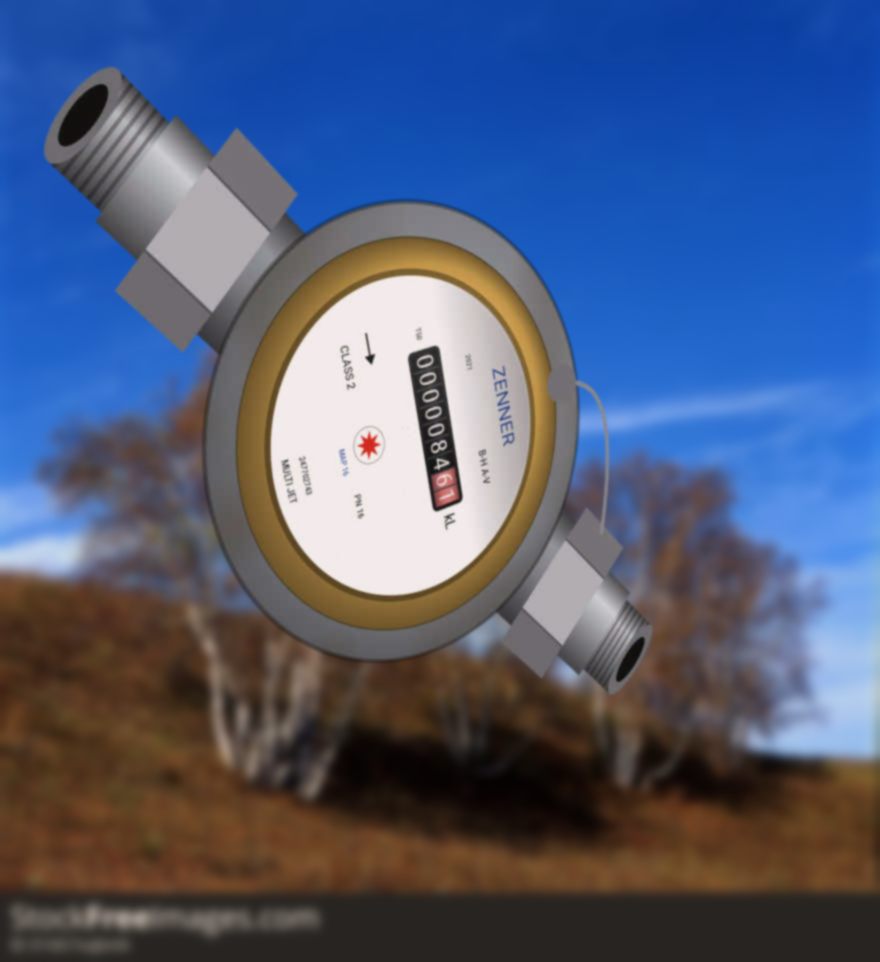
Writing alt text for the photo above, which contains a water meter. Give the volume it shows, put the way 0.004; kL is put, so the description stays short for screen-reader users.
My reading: 84.61; kL
